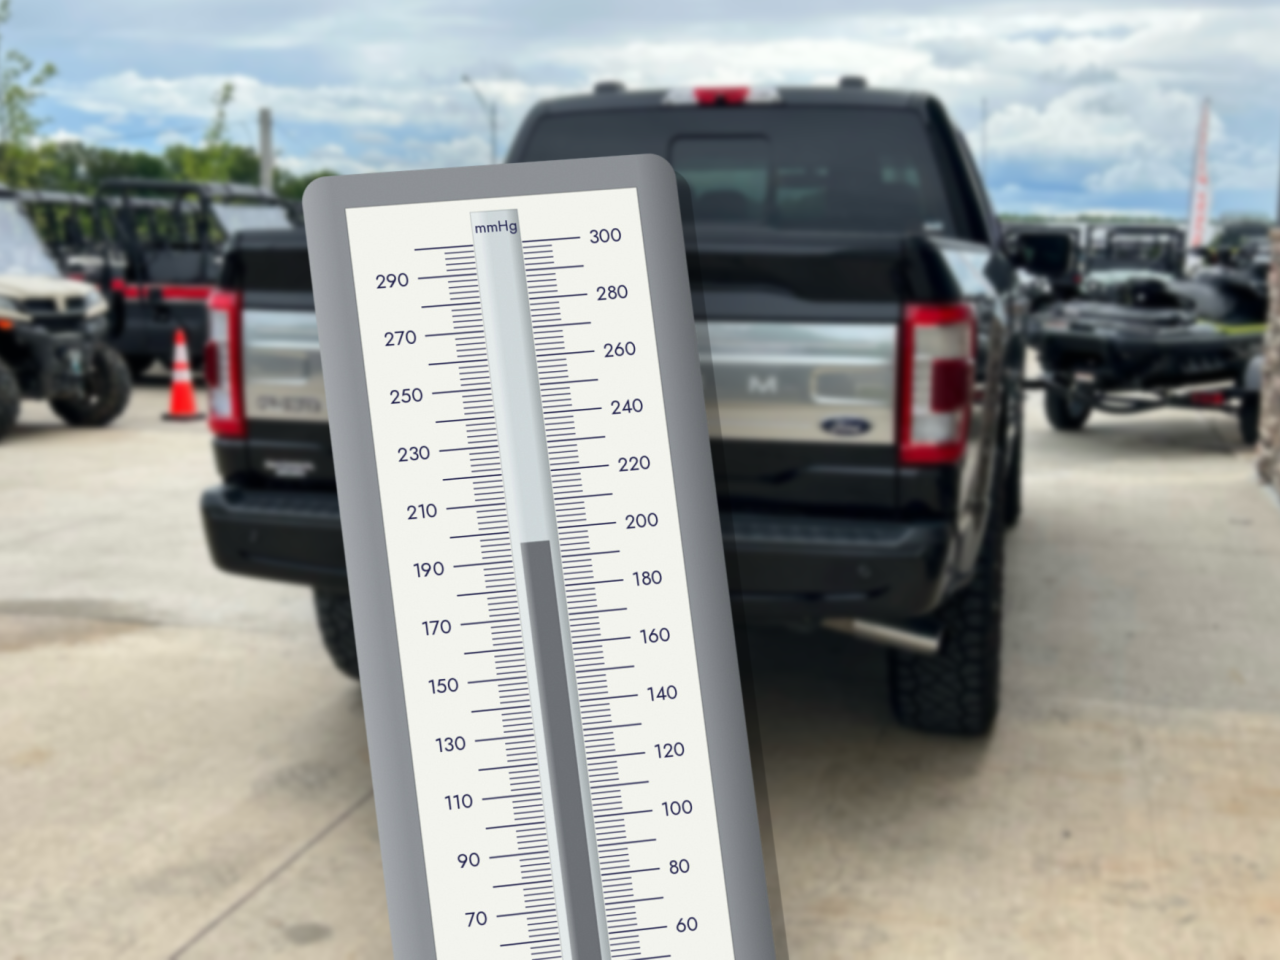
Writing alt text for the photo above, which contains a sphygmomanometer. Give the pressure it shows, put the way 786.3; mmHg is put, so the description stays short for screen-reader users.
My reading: 196; mmHg
